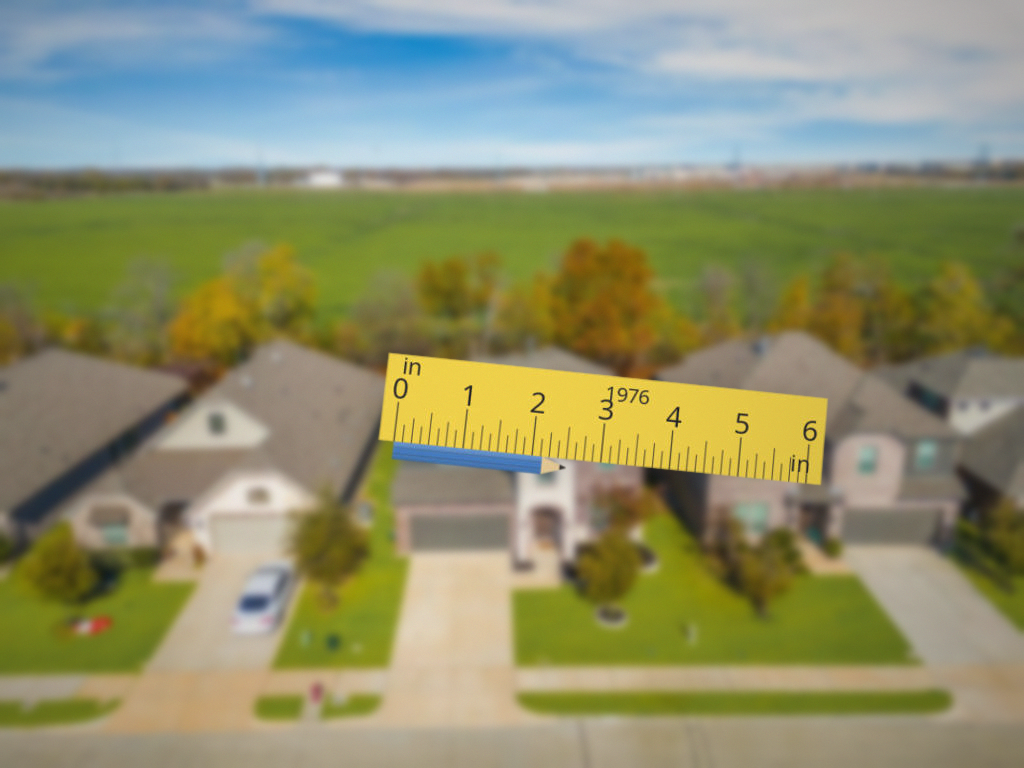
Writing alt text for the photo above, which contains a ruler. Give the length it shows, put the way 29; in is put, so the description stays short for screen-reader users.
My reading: 2.5; in
